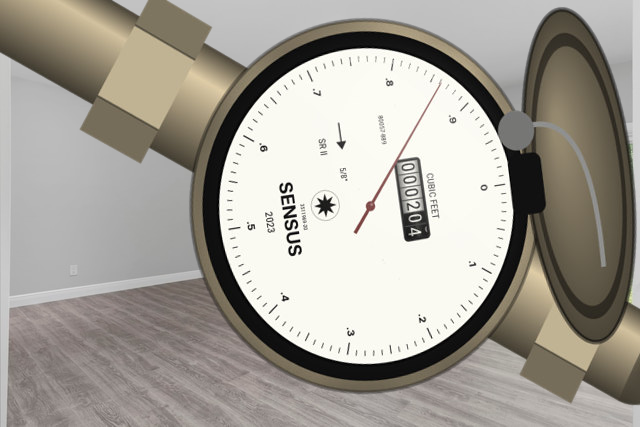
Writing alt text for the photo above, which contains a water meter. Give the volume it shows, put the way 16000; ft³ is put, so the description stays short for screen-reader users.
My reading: 203.86; ft³
